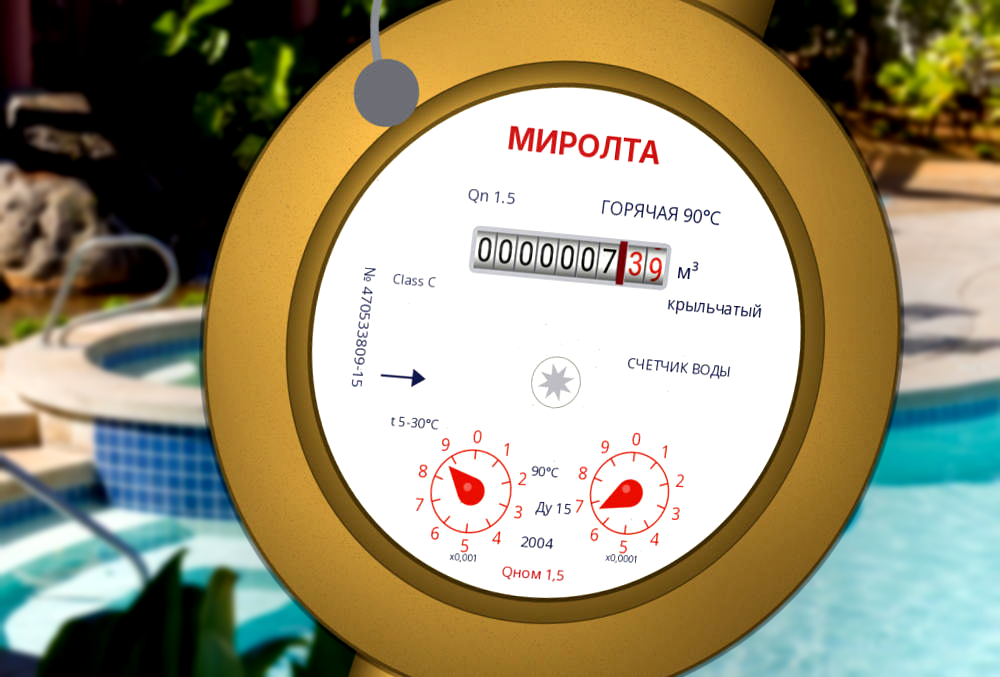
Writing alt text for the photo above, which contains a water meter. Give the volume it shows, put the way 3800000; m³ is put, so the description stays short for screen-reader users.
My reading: 7.3886; m³
